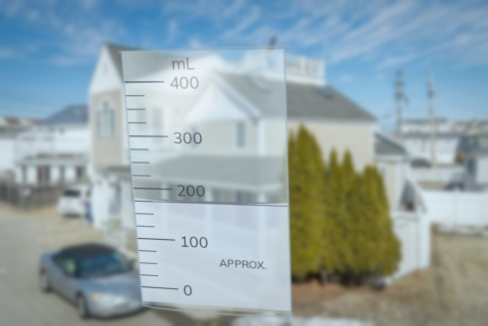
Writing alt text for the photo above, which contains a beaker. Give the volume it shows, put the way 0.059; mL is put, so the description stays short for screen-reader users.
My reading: 175; mL
